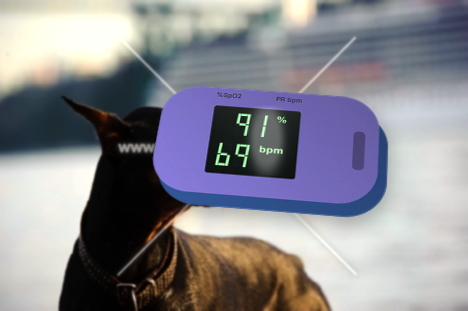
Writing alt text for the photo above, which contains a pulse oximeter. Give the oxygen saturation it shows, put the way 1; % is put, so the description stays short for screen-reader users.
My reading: 91; %
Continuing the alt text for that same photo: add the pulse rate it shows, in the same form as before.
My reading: 69; bpm
